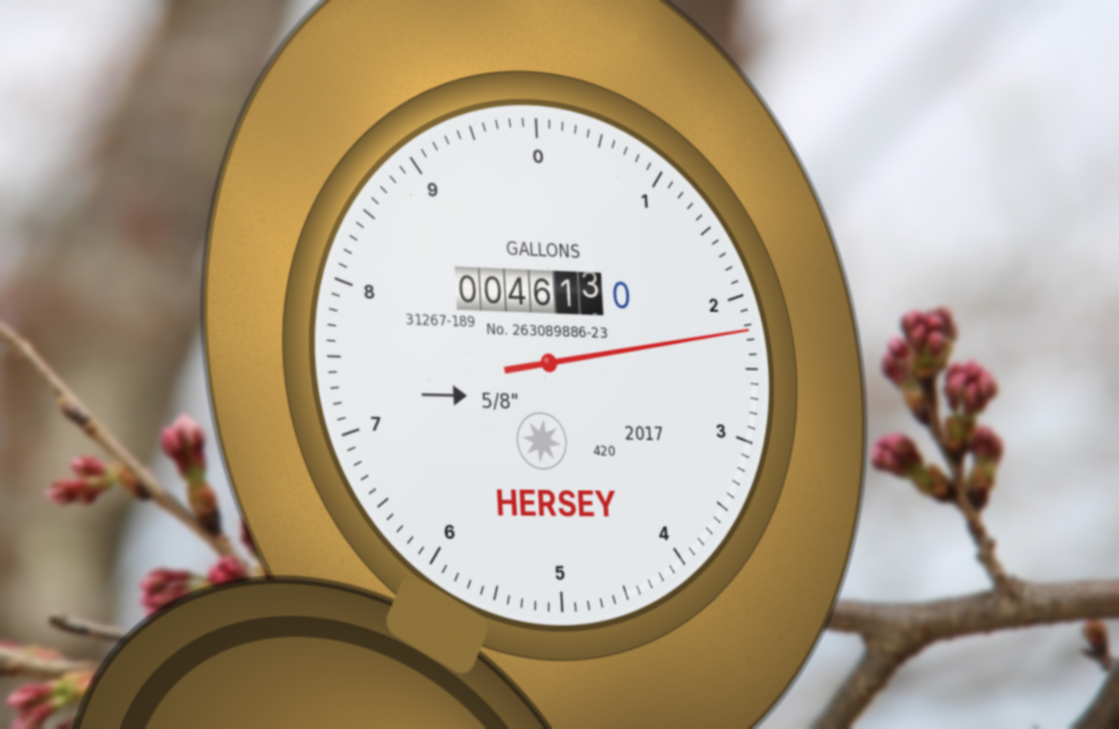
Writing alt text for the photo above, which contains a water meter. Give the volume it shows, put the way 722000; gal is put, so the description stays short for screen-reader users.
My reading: 46132.2; gal
